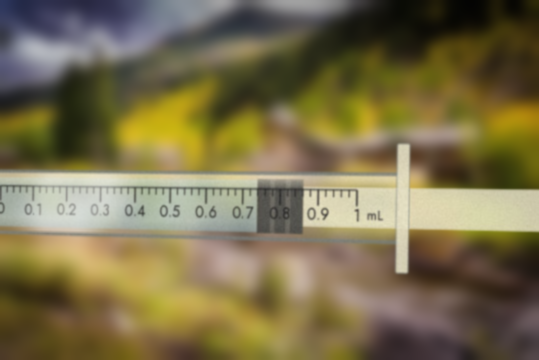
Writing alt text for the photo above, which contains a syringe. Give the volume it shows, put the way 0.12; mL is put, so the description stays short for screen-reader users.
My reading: 0.74; mL
